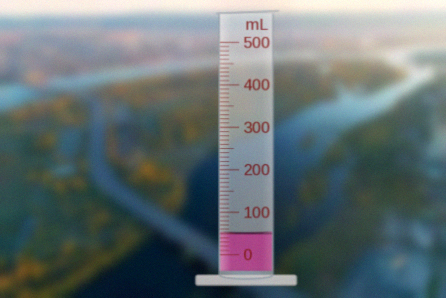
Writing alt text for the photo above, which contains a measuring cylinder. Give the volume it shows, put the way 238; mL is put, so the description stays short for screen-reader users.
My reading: 50; mL
